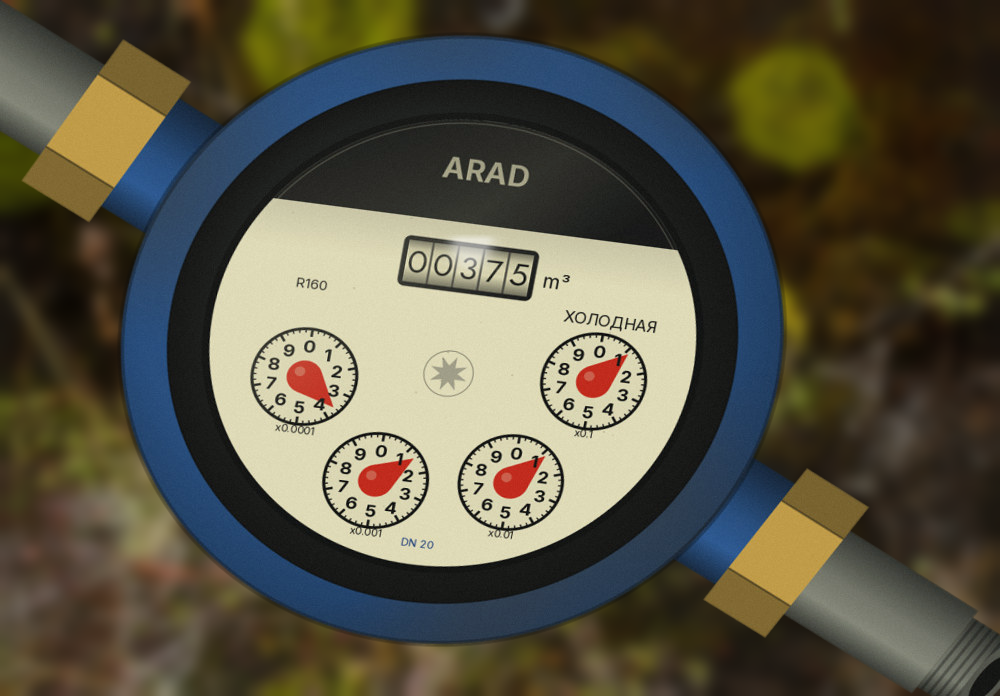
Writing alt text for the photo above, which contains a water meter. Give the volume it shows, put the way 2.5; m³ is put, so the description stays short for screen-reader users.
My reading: 375.1113; m³
